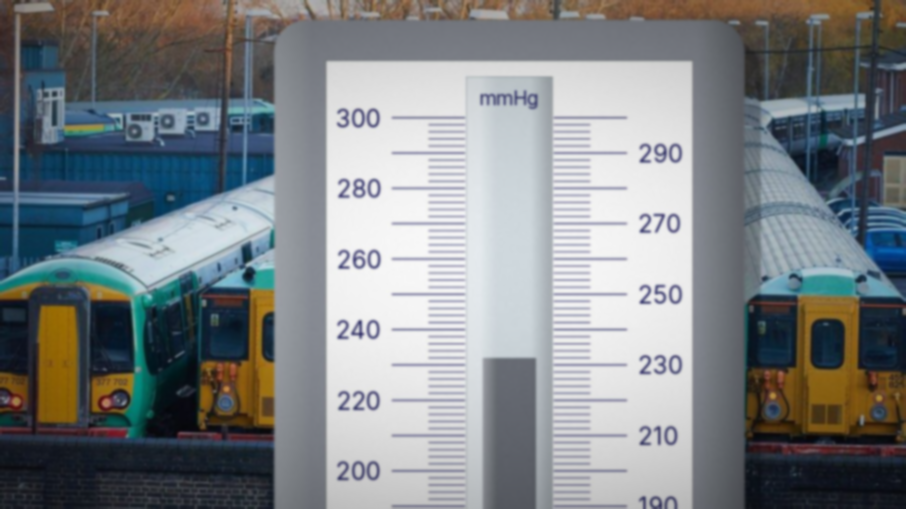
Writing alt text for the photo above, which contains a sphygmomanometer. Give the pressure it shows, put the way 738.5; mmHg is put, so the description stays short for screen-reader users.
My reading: 232; mmHg
